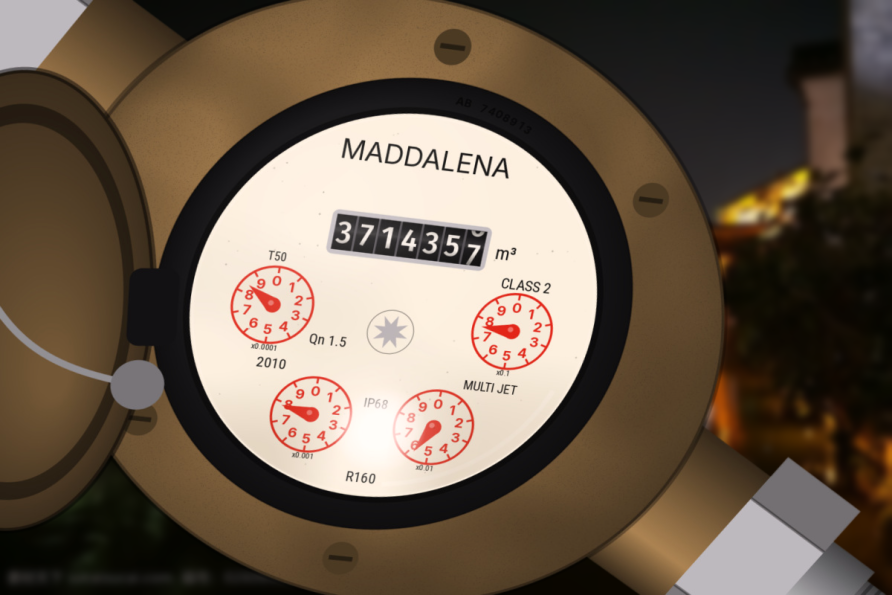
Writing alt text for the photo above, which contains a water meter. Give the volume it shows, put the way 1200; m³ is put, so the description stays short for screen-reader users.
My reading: 3714356.7578; m³
